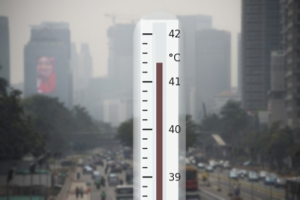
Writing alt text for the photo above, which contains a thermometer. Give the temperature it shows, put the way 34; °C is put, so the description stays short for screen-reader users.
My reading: 41.4; °C
